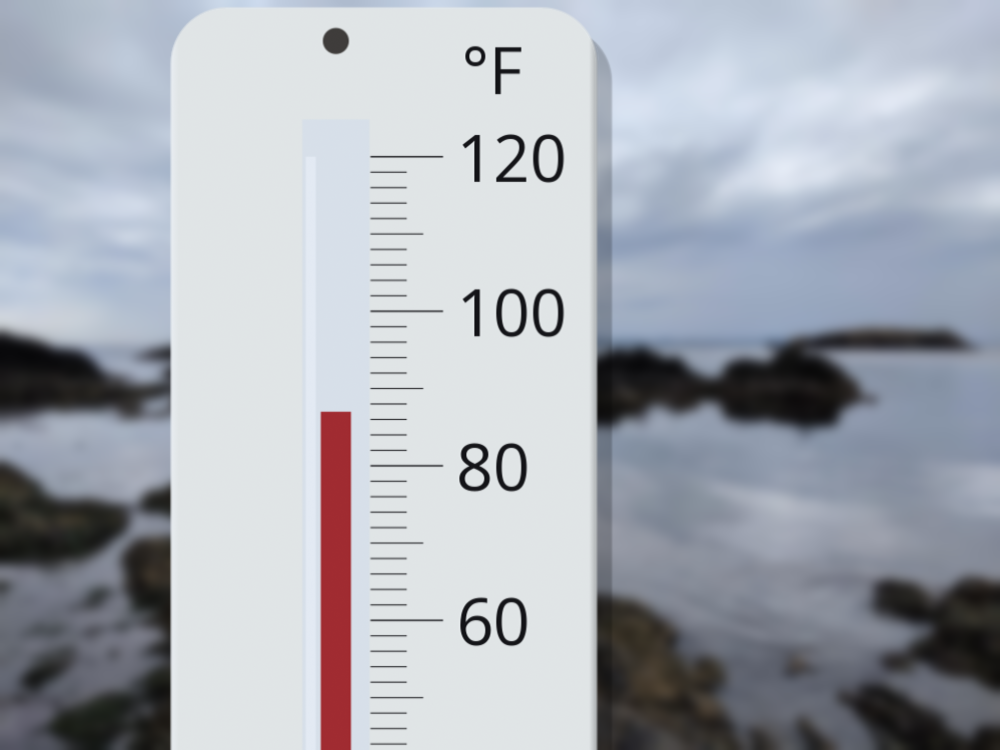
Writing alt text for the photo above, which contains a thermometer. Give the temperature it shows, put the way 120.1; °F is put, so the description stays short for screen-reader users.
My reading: 87; °F
